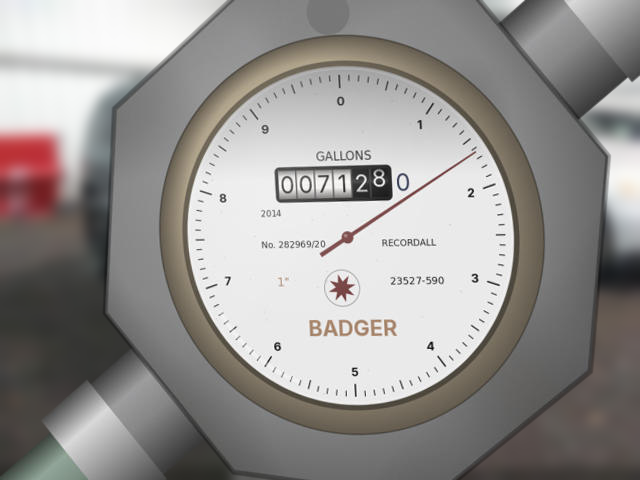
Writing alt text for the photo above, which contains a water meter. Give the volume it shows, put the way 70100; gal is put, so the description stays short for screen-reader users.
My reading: 71281.6; gal
